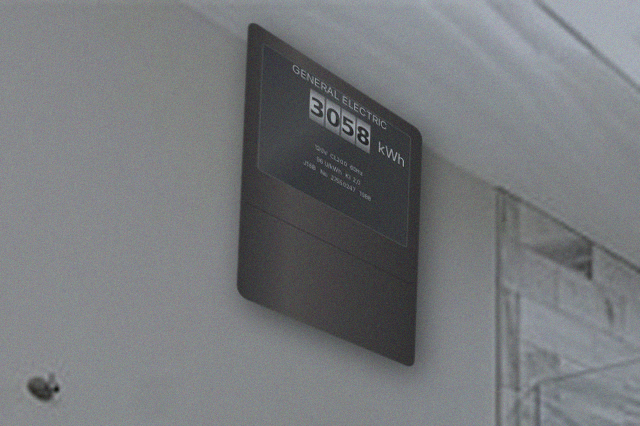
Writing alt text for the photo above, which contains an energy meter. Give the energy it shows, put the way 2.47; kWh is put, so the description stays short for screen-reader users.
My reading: 3058; kWh
